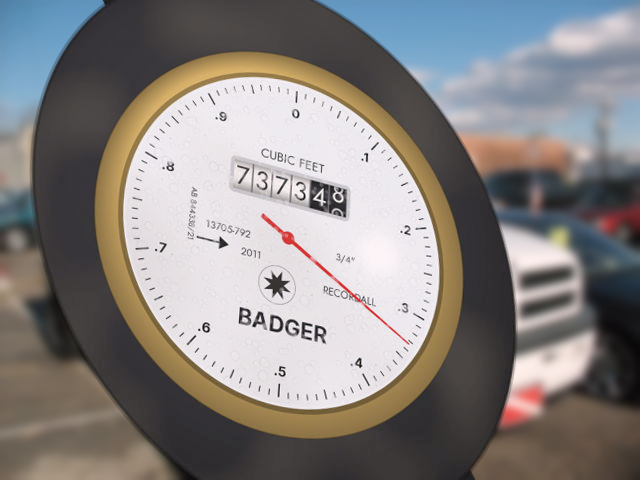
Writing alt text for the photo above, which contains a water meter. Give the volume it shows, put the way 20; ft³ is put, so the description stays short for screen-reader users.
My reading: 737348.33; ft³
